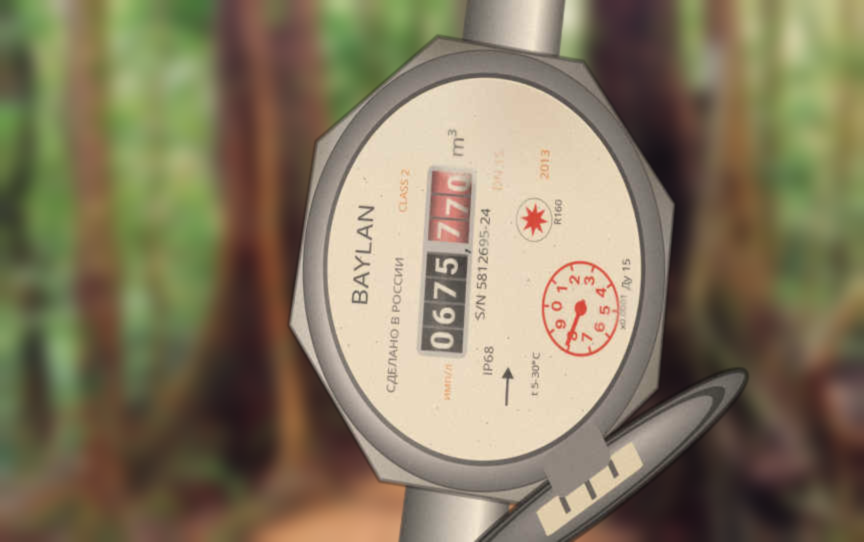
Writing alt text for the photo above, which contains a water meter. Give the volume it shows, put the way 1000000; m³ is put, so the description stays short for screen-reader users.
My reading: 675.7698; m³
